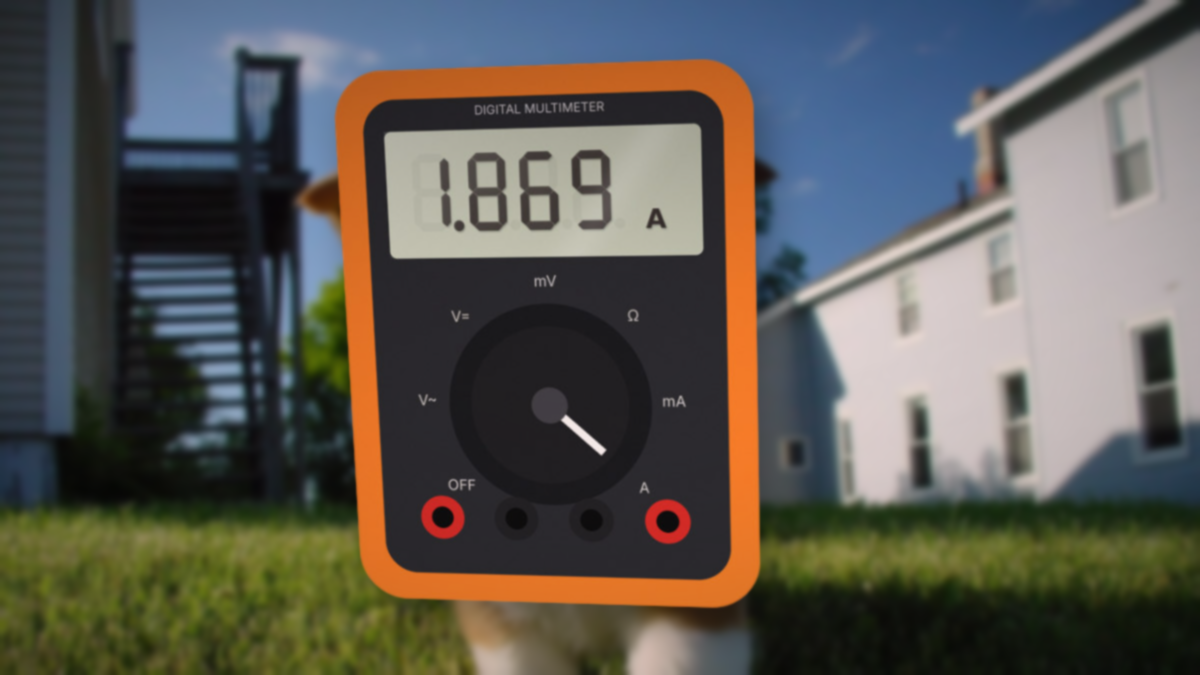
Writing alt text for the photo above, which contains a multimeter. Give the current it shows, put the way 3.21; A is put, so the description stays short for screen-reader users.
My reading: 1.869; A
